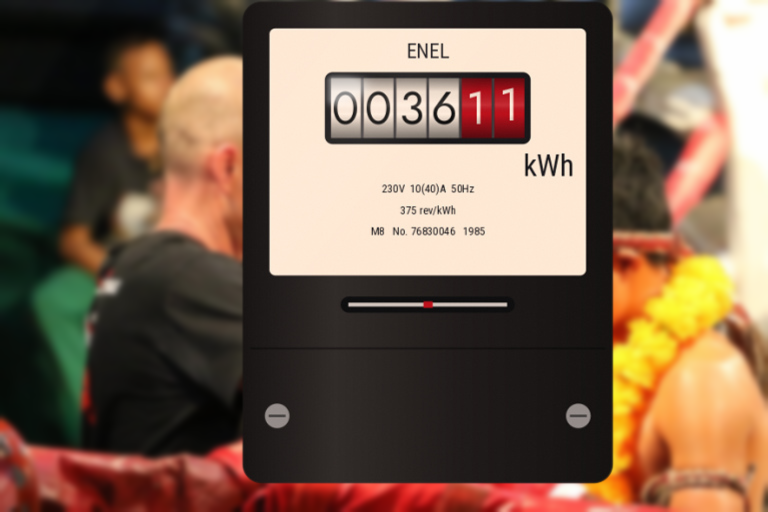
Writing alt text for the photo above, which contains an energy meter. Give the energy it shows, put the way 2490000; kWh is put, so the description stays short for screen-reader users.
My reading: 36.11; kWh
